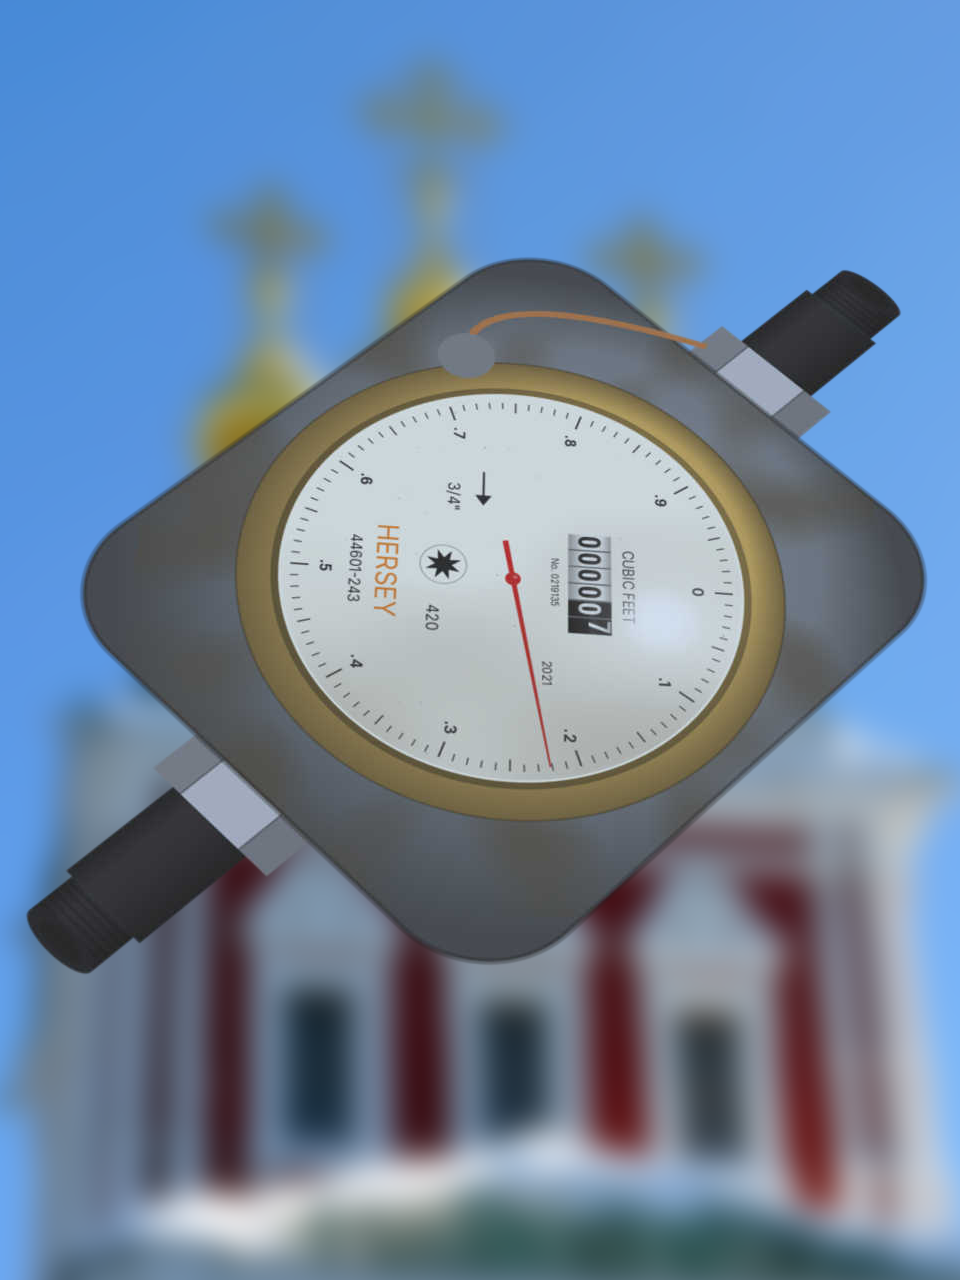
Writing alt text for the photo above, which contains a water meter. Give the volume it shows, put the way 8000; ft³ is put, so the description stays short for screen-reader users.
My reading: 7.22; ft³
